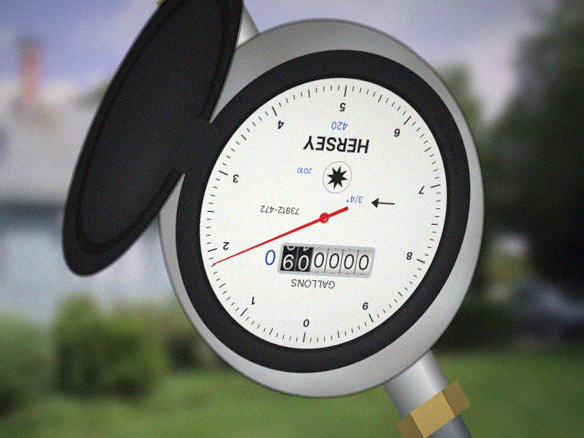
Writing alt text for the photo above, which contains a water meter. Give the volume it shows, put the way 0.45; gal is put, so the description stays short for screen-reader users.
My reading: 91.8; gal
